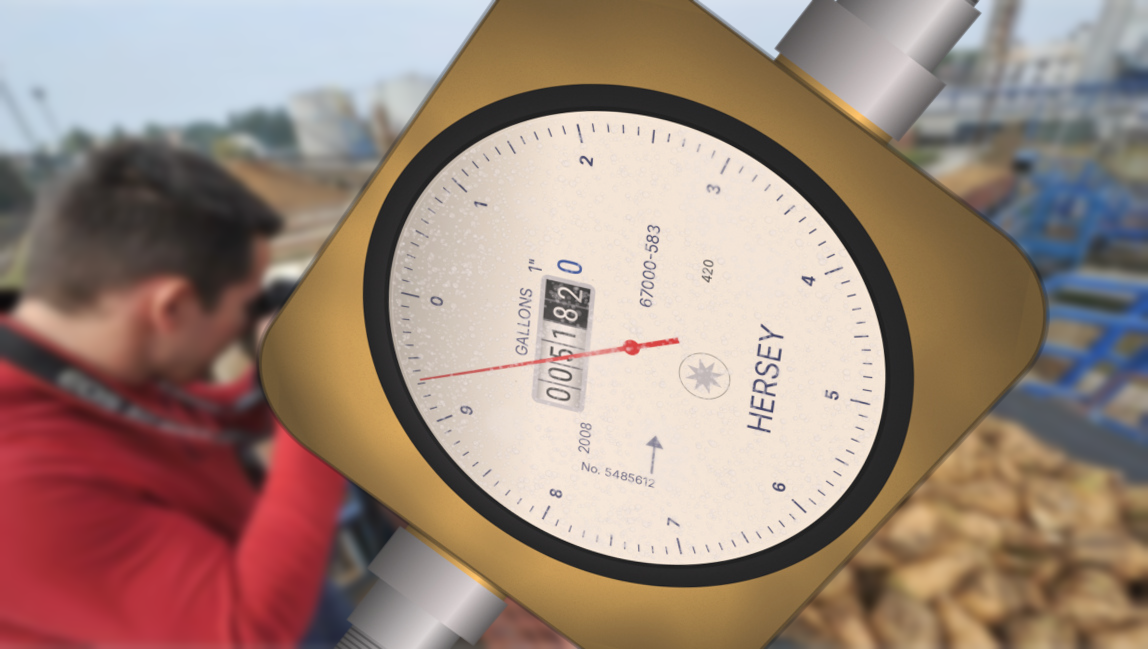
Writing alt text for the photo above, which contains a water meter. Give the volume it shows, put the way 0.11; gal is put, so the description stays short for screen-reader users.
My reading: 51819.3; gal
